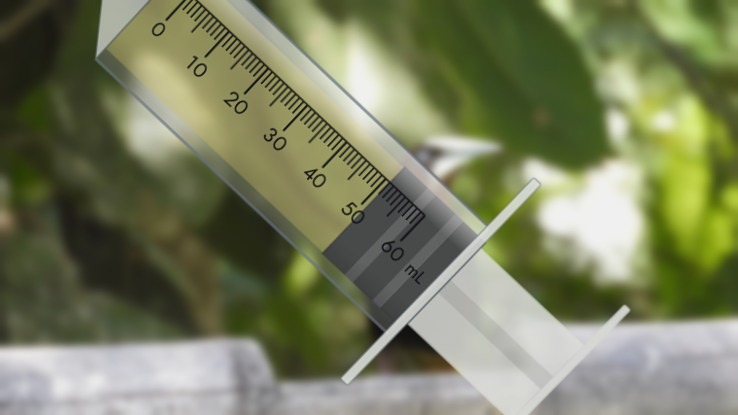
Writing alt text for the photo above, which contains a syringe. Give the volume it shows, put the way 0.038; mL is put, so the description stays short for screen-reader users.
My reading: 51; mL
